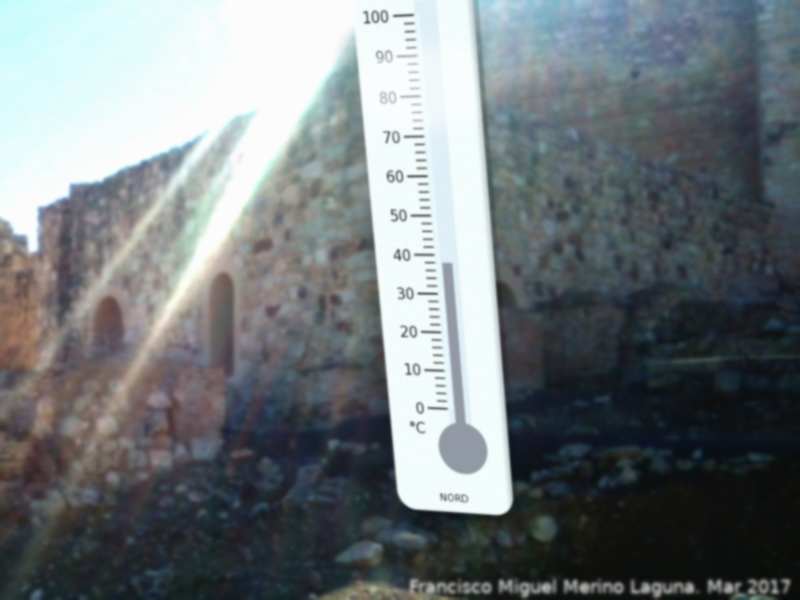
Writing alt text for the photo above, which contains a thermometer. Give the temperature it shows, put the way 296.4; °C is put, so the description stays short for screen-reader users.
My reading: 38; °C
